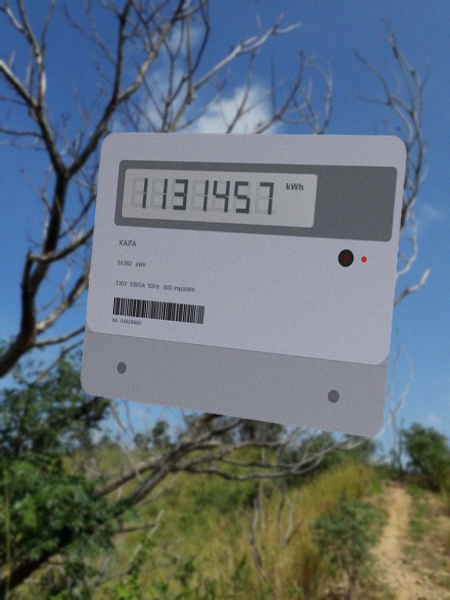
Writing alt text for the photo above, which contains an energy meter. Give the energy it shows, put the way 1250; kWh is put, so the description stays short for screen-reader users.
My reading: 1131457; kWh
